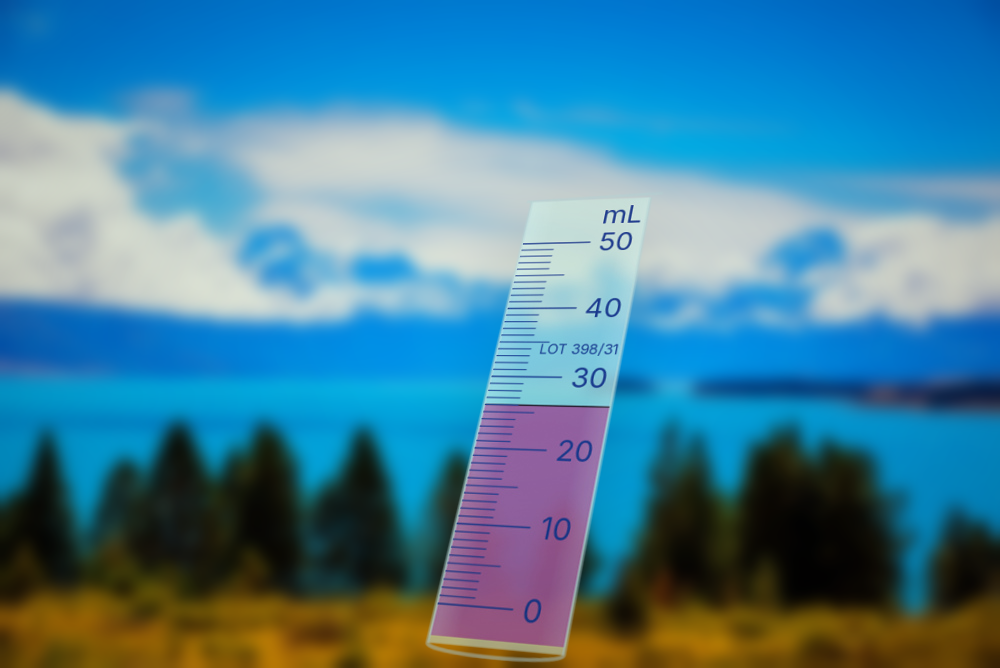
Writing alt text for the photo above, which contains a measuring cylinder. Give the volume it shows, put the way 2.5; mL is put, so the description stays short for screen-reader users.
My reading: 26; mL
